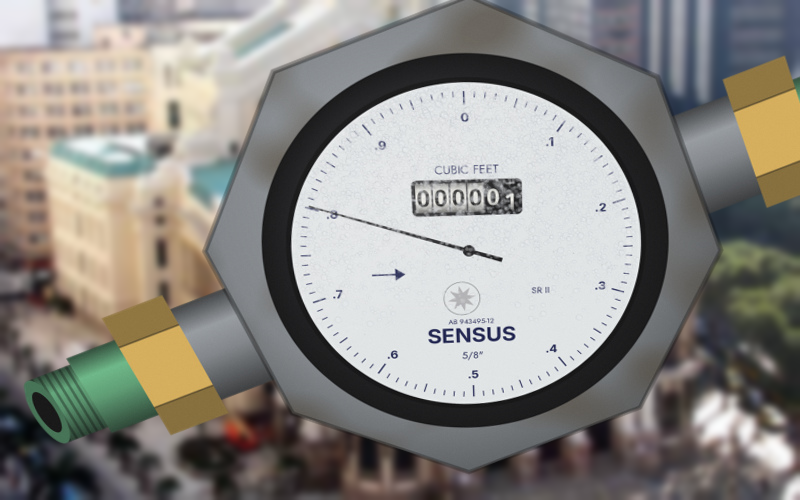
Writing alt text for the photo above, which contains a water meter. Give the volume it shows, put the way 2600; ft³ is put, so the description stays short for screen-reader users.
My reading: 0.80; ft³
